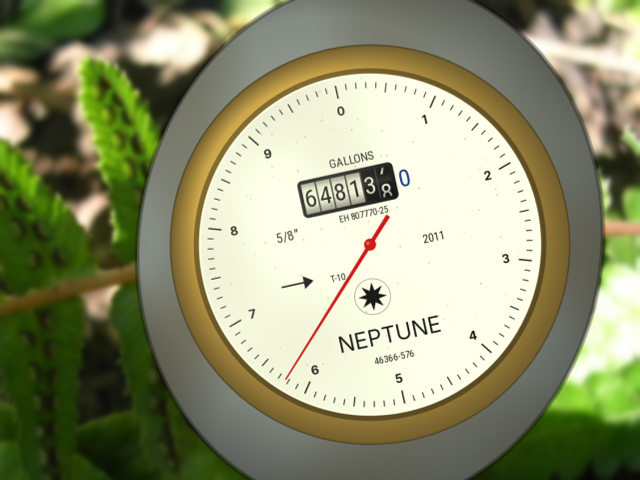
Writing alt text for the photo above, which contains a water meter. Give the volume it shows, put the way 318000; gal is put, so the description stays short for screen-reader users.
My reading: 6481376.2; gal
